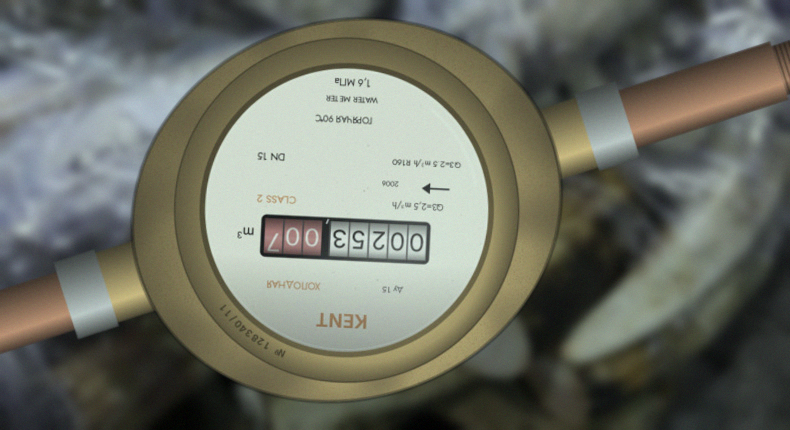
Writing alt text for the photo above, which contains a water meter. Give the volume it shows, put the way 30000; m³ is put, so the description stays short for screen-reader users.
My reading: 253.007; m³
